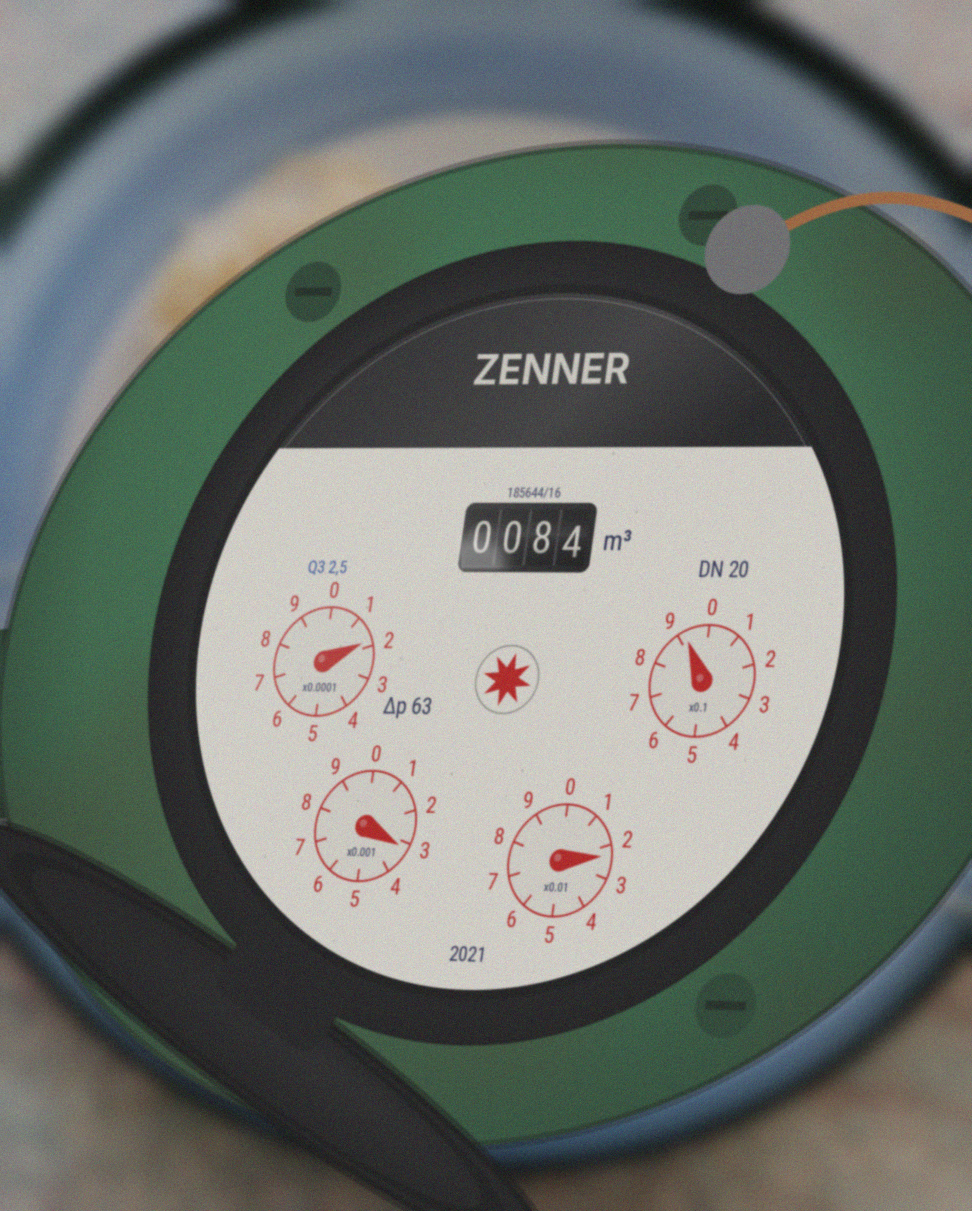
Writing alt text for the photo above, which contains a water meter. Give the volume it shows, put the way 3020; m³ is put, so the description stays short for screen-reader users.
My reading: 83.9231; m³
